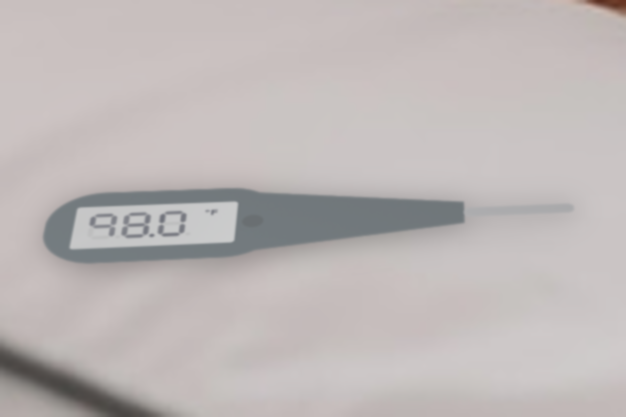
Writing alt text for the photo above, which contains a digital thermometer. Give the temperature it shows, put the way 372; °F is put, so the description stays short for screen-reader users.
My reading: 98.0; °F
